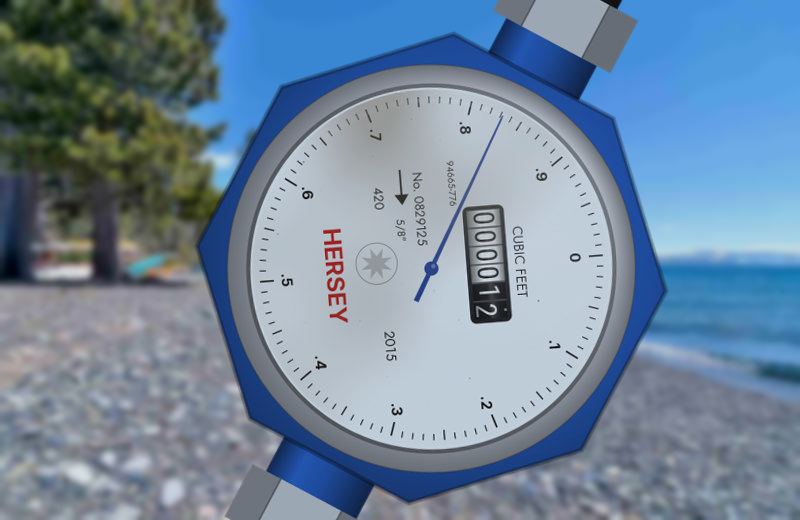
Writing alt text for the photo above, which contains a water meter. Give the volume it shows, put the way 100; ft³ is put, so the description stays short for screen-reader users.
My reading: 11.83; ft³
